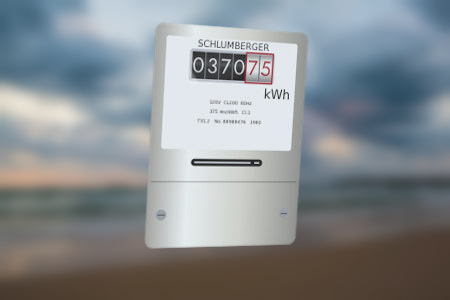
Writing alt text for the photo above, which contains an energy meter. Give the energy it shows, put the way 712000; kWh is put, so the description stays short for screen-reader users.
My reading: 370.75; kWh
